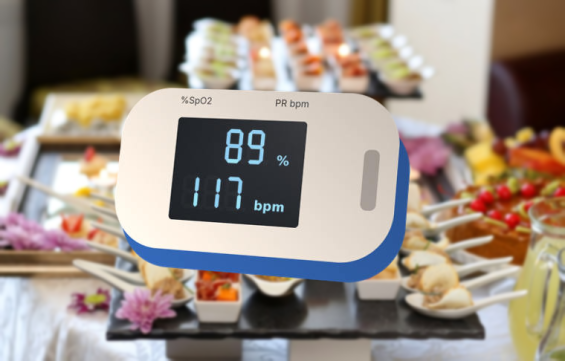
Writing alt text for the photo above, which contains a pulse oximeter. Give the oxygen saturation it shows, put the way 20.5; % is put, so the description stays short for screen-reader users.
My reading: 89; %
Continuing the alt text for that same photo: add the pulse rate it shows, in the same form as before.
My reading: 117; bpm
